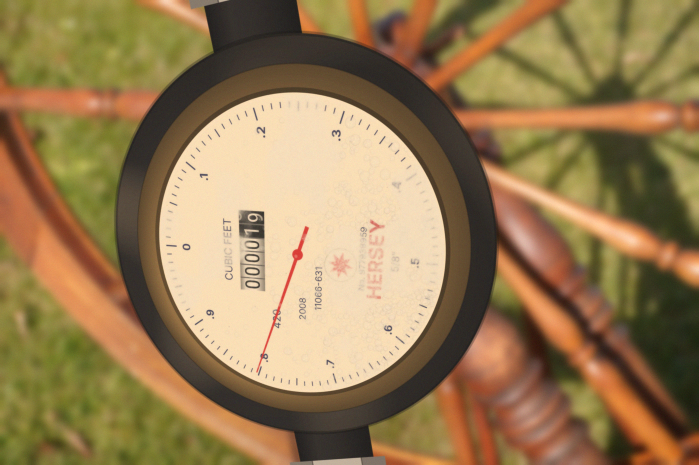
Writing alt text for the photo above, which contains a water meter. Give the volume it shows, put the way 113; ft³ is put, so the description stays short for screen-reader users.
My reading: 18.80; ft³
